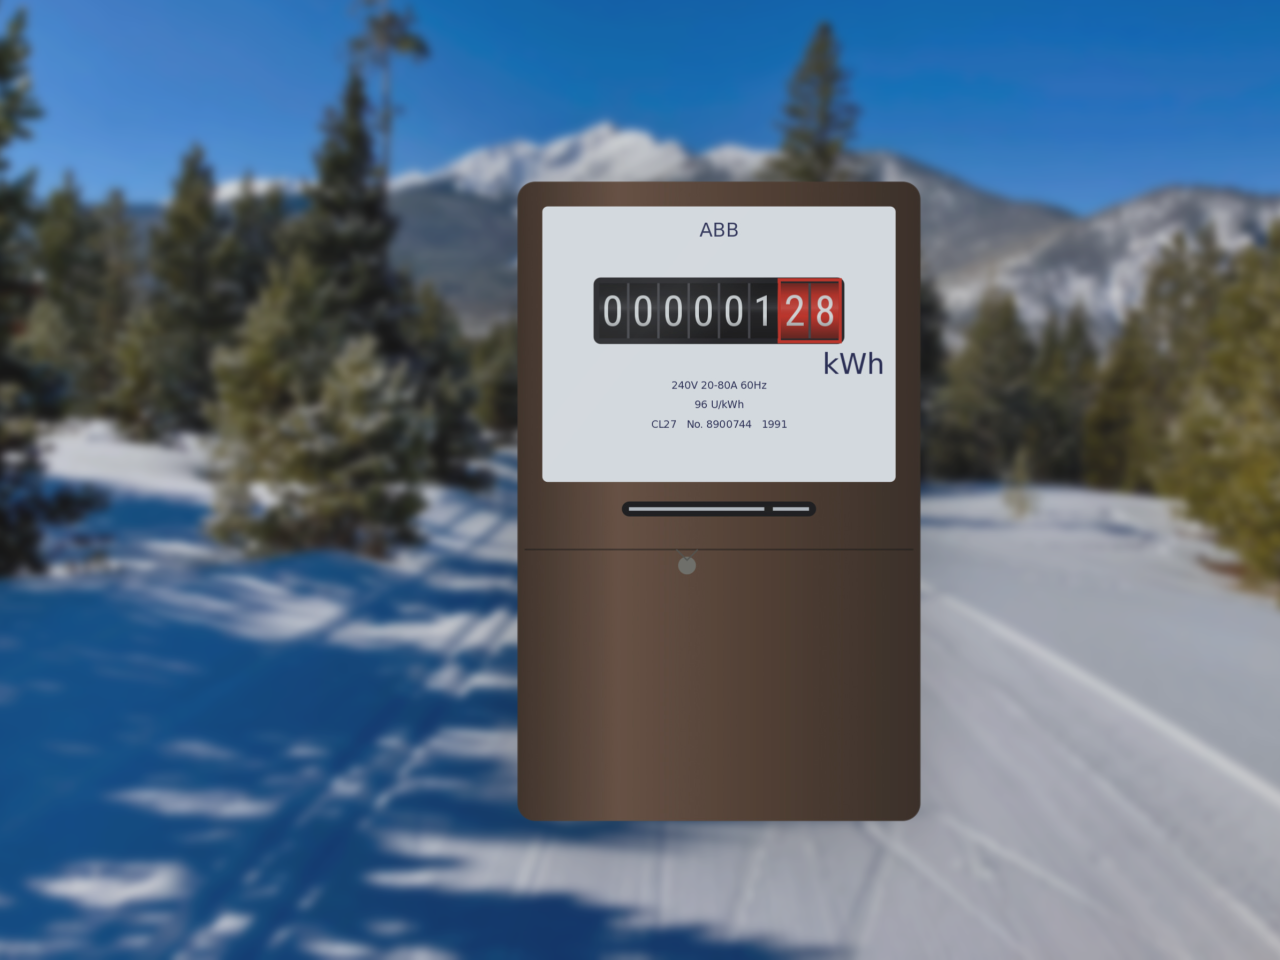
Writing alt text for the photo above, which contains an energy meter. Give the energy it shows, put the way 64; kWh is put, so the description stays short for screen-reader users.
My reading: 1.28; kWh
